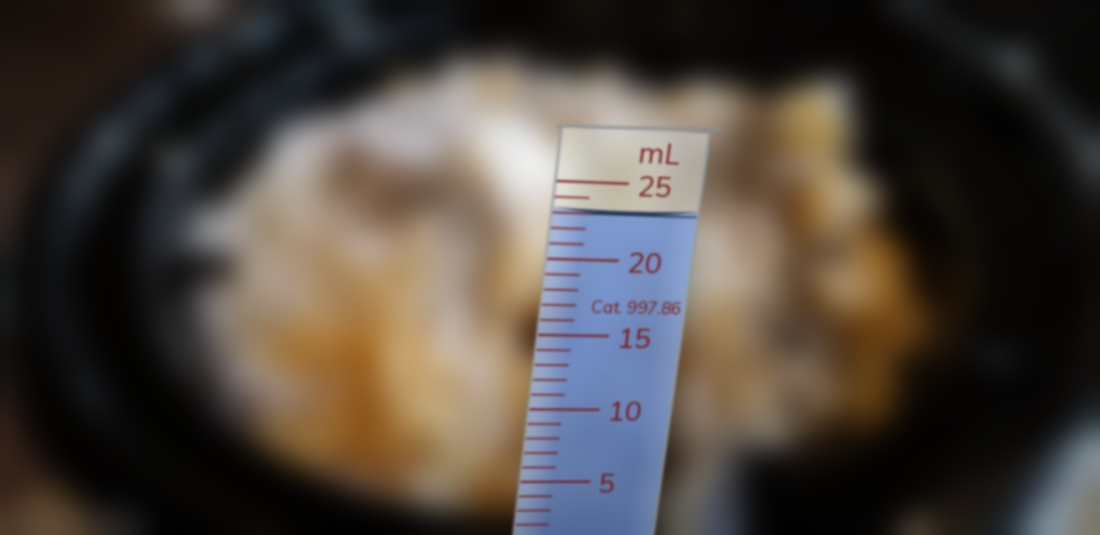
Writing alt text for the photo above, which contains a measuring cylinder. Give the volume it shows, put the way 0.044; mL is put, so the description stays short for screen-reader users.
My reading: 23; mL
